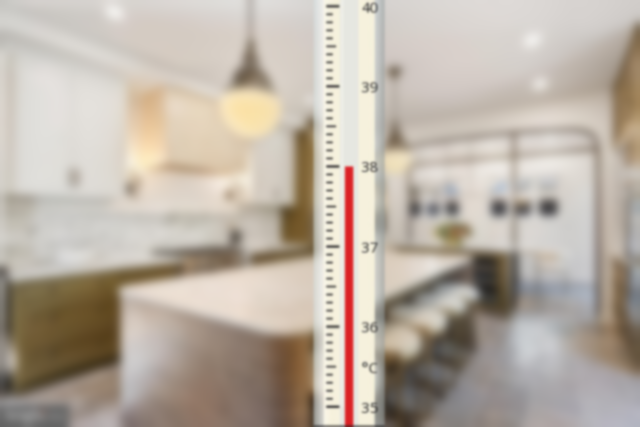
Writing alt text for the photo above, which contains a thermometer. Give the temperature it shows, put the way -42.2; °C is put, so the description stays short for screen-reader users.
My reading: 38; °C
